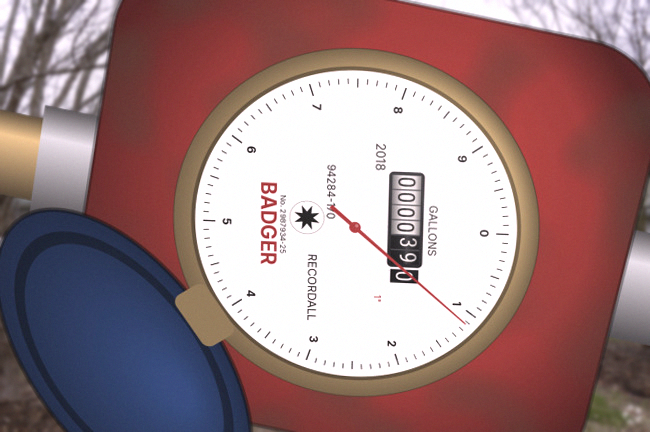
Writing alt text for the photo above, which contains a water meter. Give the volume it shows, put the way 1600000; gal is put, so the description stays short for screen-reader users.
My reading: 391.1; gal
